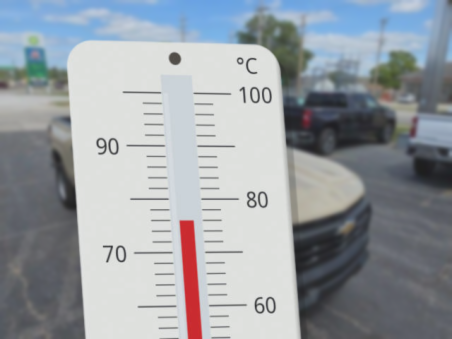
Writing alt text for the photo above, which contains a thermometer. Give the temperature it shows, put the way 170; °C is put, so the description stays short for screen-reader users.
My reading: 76; °C
